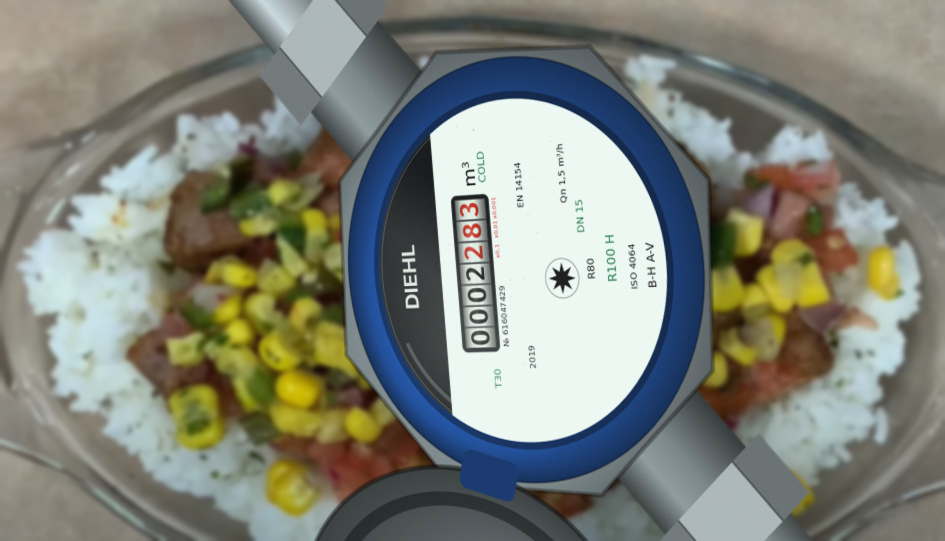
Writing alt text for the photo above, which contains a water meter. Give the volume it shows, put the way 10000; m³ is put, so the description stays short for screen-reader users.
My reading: 2.283; m³
